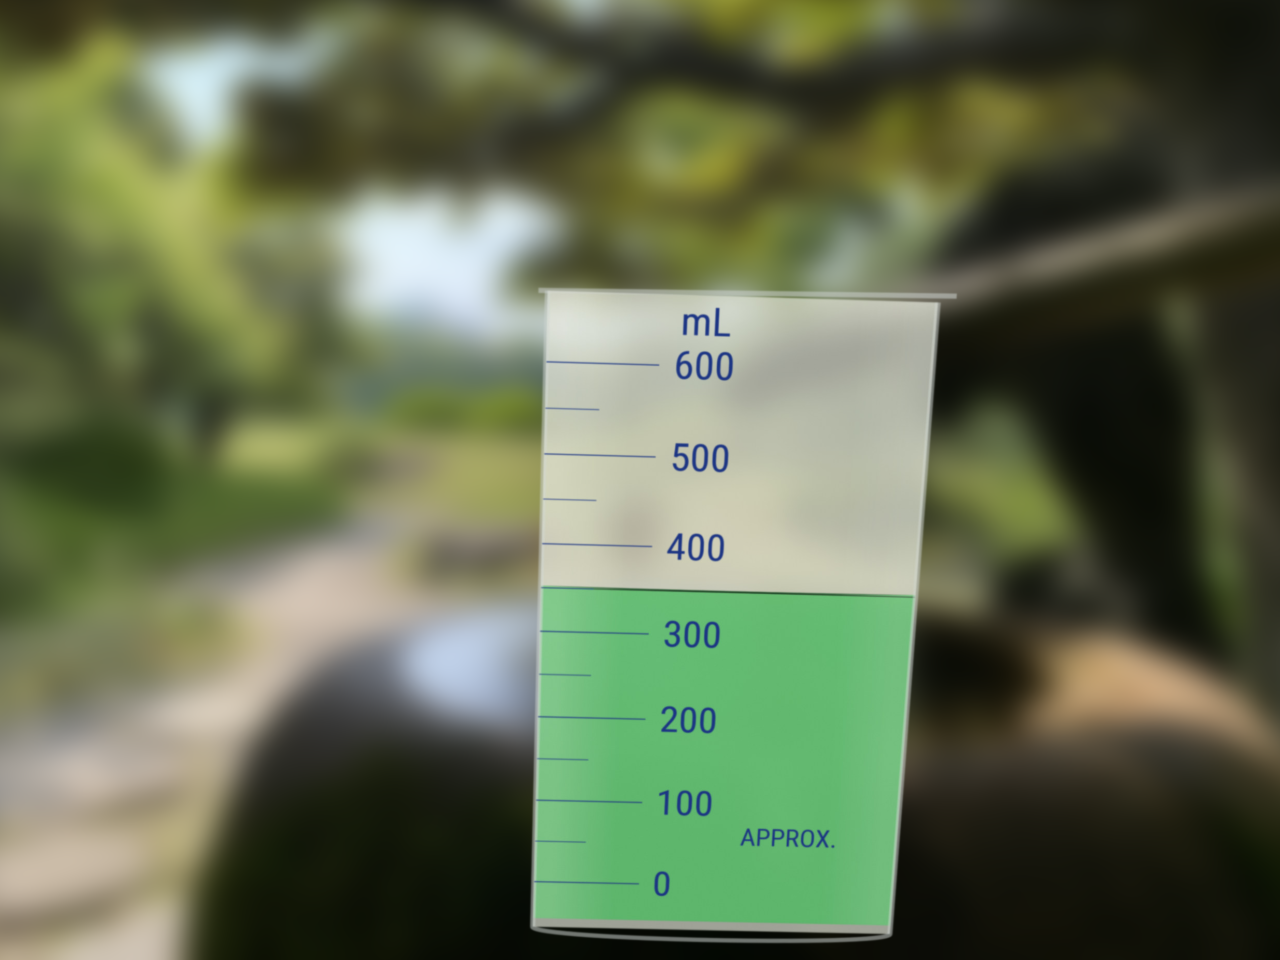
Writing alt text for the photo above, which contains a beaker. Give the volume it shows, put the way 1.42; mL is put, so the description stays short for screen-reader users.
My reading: 350; mL
